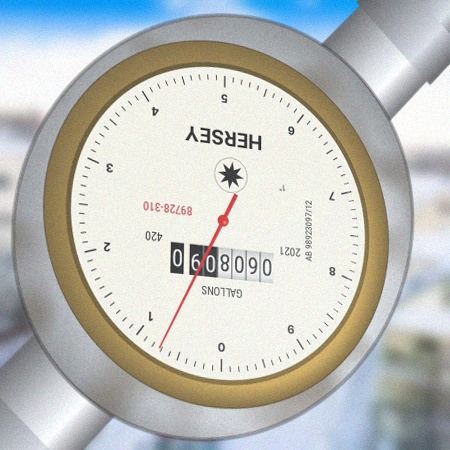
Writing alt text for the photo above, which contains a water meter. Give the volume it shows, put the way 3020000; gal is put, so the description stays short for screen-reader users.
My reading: 608090.7; gal
